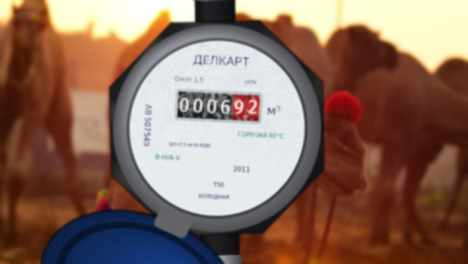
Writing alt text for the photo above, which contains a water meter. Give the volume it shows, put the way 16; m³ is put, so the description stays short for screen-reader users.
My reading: 6.92; m³
